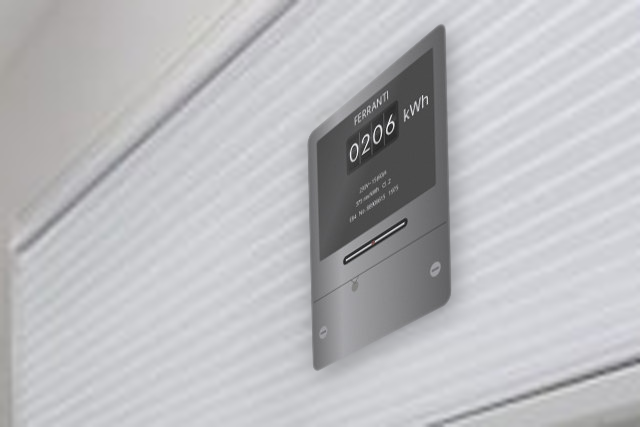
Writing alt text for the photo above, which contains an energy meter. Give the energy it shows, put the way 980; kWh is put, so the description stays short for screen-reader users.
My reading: 206; kWh
